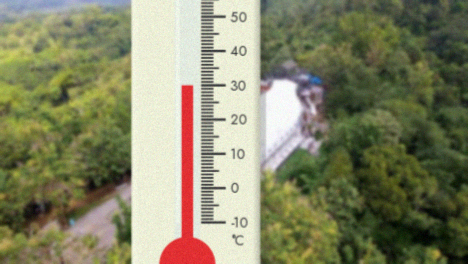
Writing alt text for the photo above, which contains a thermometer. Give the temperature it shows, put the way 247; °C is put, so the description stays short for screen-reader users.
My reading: 30; °C
